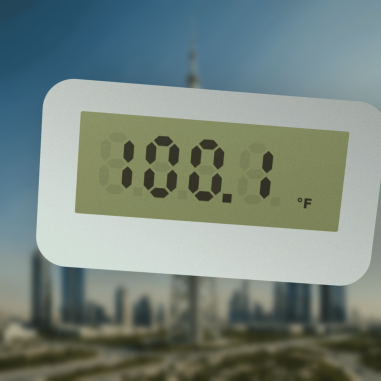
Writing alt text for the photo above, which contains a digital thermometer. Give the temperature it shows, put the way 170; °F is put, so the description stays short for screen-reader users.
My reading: 100.1; °F
